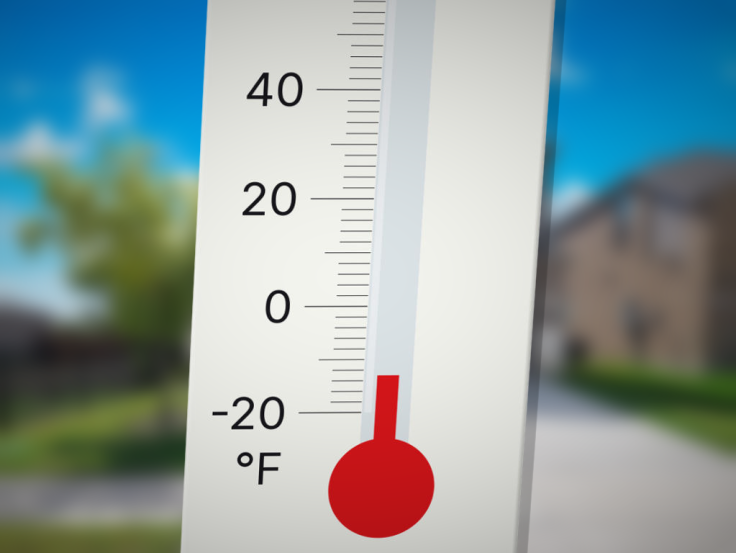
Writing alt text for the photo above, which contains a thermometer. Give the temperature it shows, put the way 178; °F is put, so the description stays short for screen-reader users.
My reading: -13; °F
